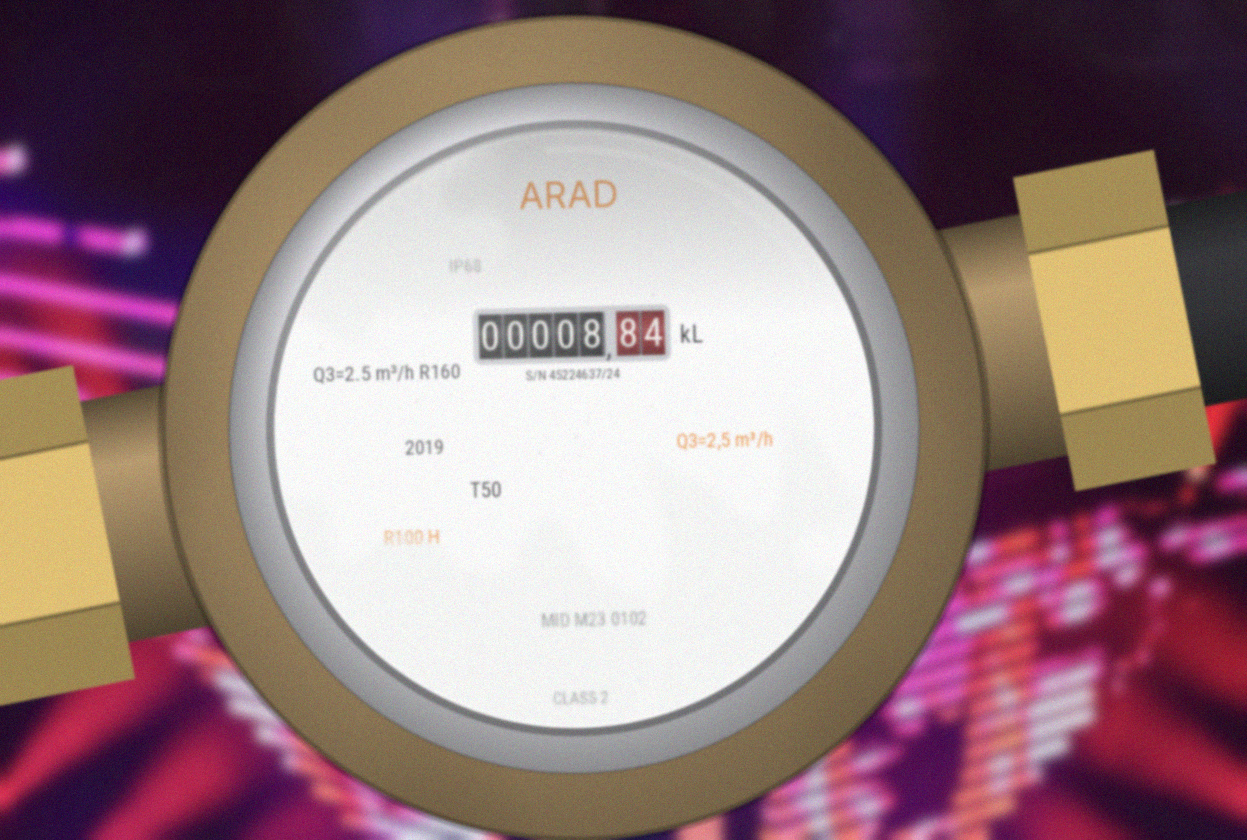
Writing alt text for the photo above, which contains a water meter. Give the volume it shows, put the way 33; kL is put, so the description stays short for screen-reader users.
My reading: 8.84; kL
